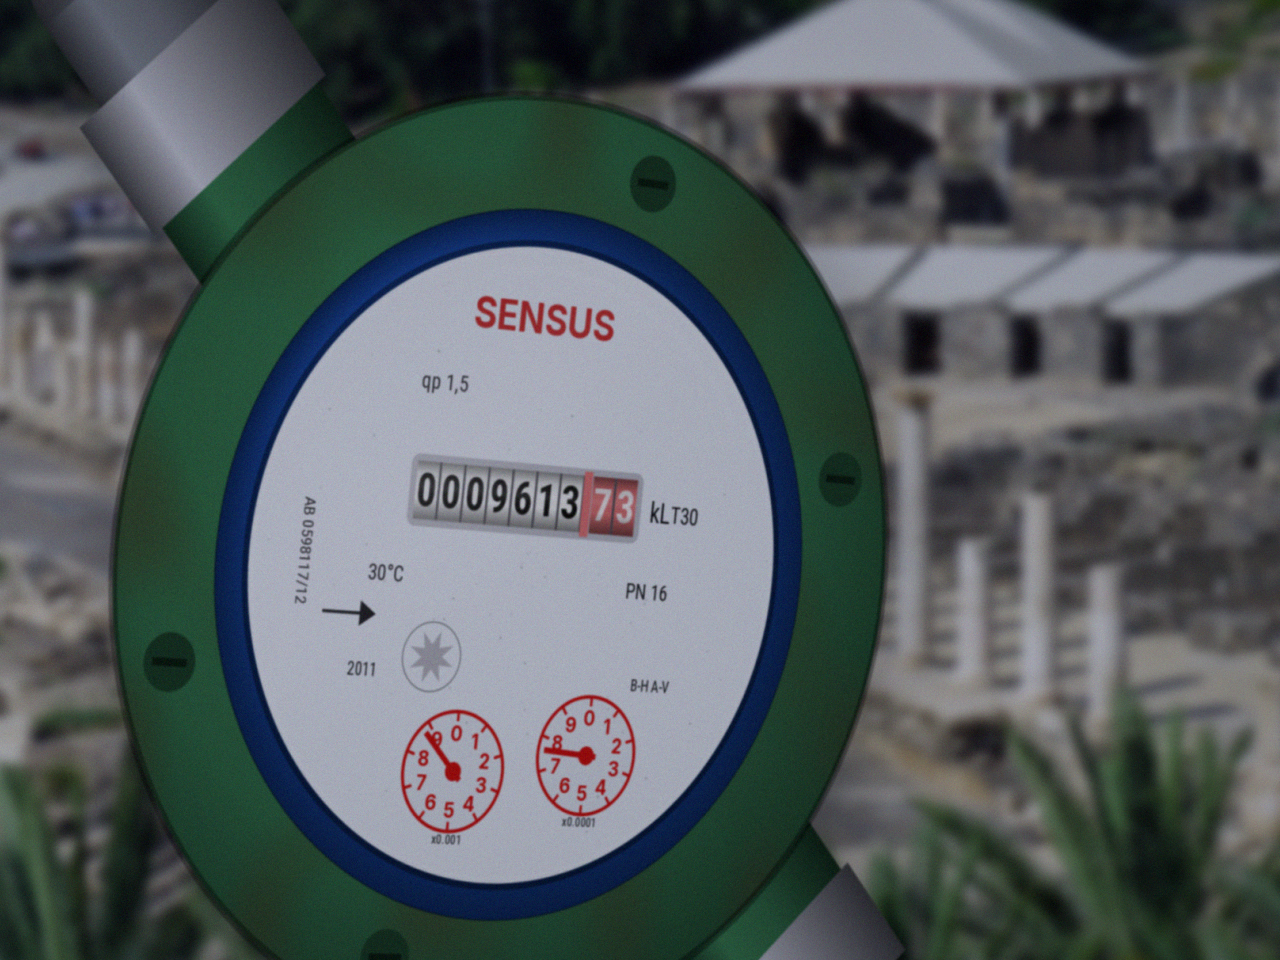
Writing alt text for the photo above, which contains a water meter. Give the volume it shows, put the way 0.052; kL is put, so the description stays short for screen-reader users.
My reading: 9613.7387; kL
